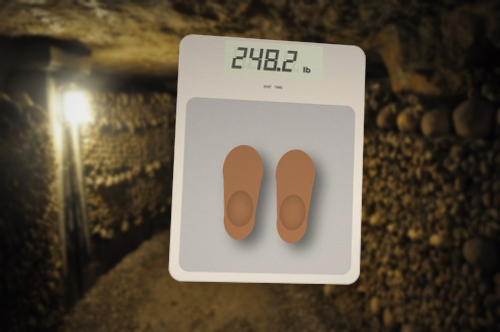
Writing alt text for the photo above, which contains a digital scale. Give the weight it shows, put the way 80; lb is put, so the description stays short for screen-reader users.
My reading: 248.2; lb
